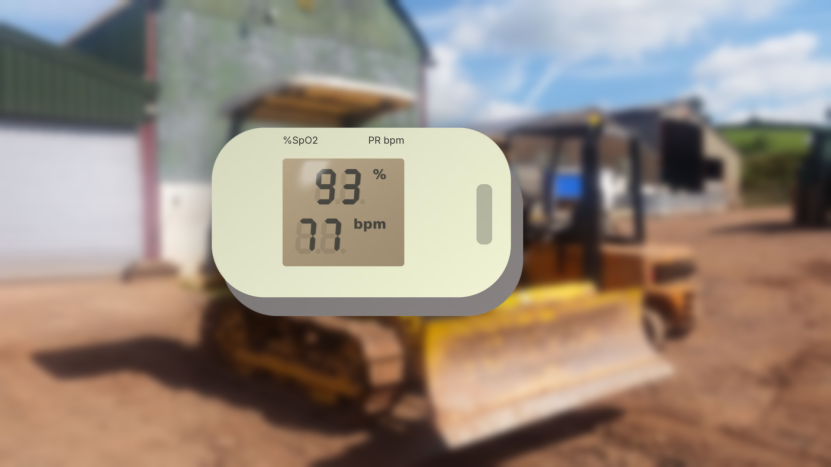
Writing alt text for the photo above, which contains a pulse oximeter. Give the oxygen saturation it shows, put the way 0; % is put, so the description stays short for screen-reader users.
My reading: 93; %
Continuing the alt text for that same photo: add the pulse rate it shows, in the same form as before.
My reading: 77; bpm
